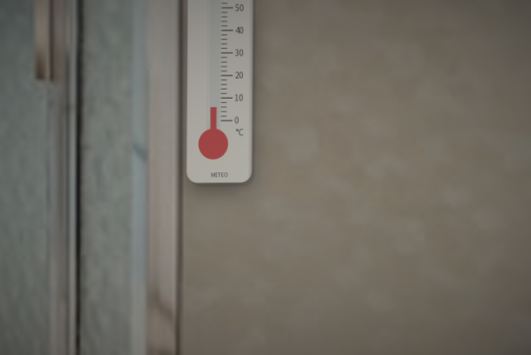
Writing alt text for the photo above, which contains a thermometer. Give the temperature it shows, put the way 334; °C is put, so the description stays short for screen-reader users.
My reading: 6; °C
